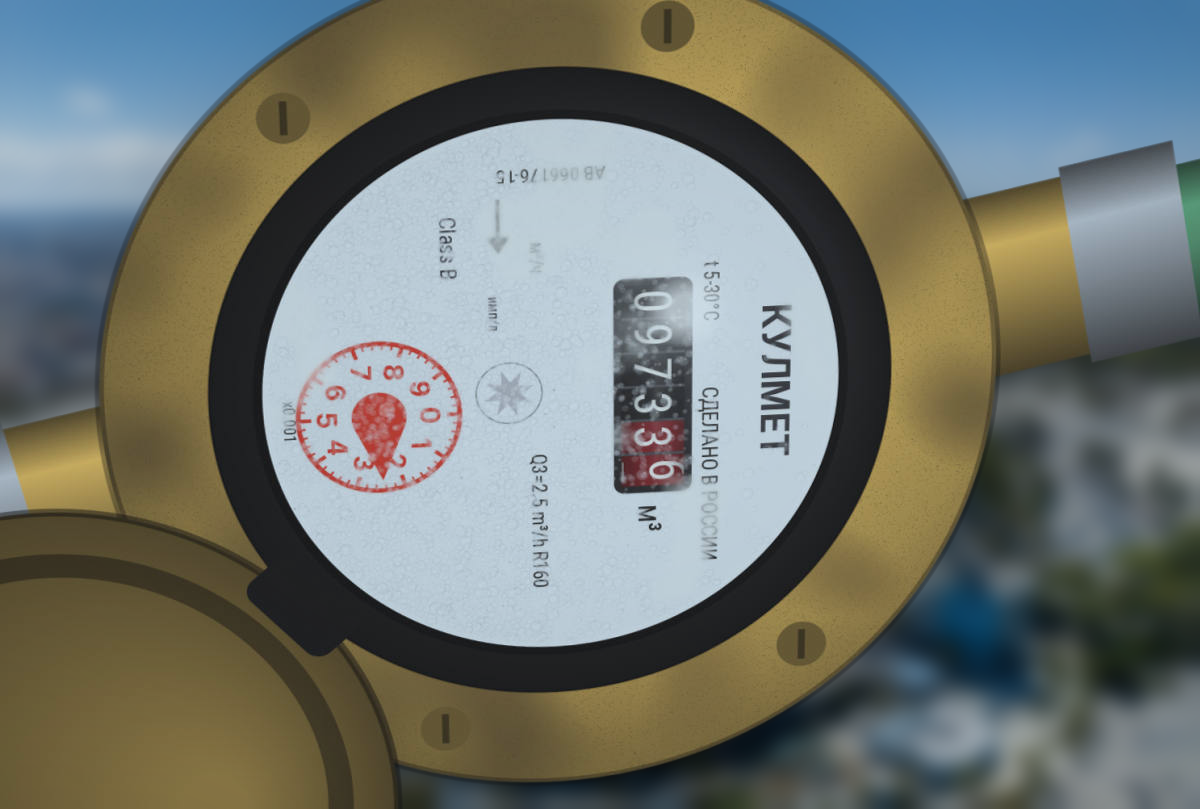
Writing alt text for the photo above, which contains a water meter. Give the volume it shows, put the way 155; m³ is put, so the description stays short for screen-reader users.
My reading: 973.362; m³
